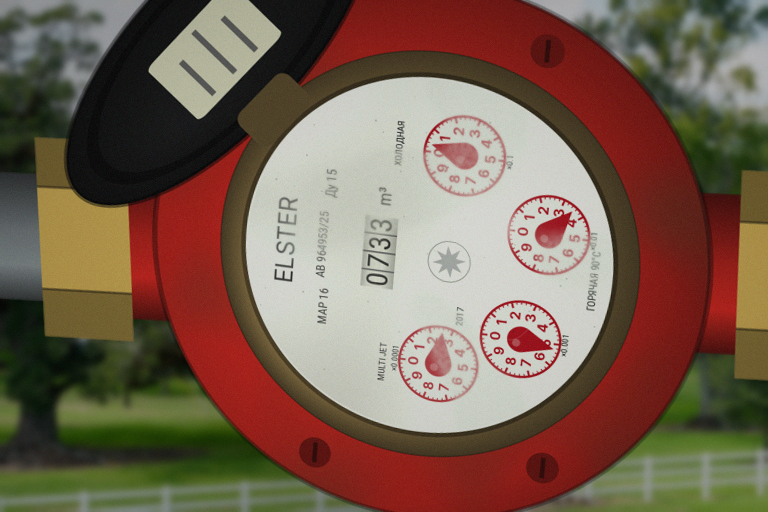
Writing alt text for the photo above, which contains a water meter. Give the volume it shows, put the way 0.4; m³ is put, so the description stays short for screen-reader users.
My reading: 733.0352; m³
